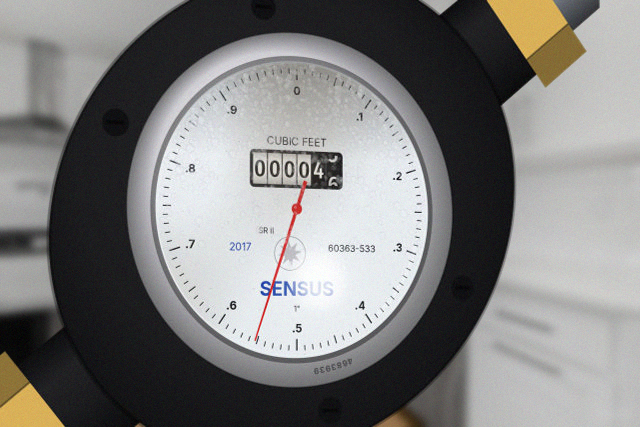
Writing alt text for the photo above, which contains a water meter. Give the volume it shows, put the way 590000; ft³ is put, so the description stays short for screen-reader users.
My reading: 45.55; ft³
